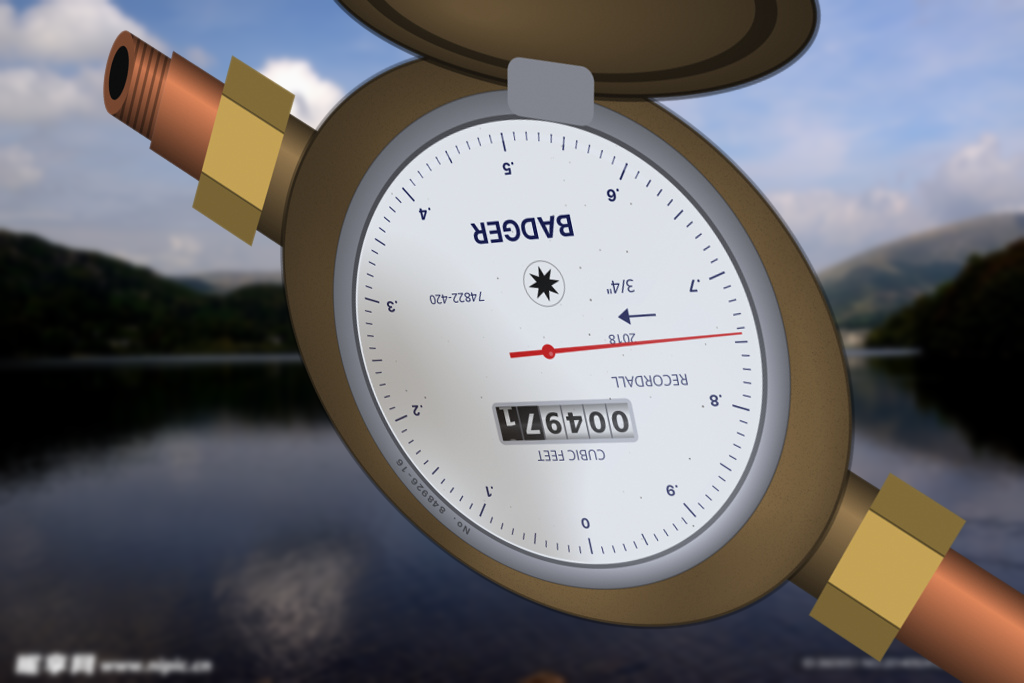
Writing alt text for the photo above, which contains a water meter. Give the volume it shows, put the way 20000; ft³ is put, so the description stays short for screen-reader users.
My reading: 4970.74; ft³
